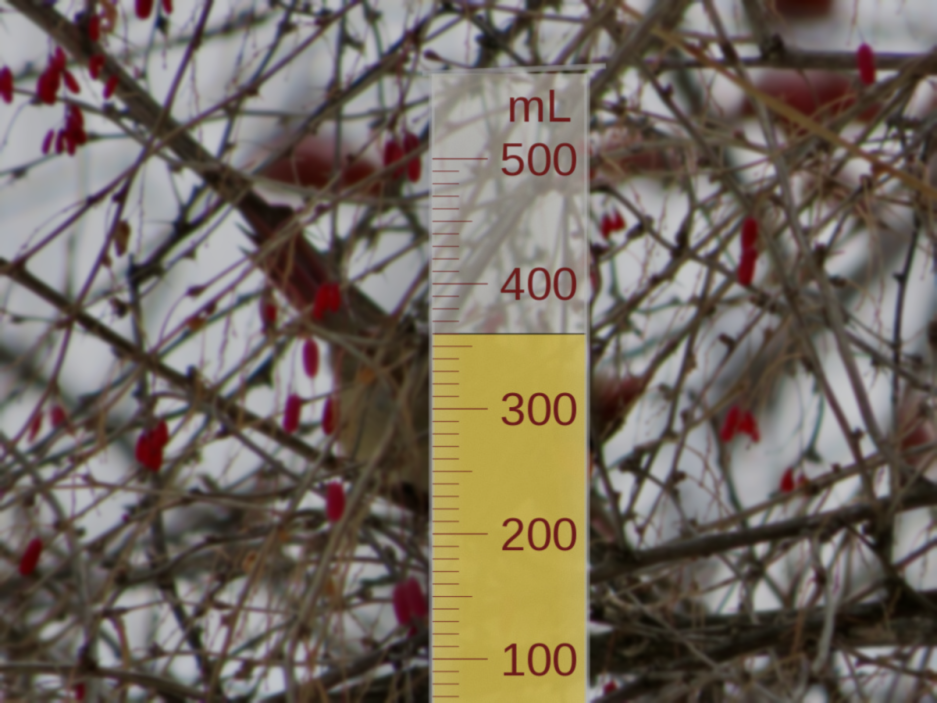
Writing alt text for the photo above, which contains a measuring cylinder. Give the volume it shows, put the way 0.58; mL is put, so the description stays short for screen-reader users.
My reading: 360; mL
